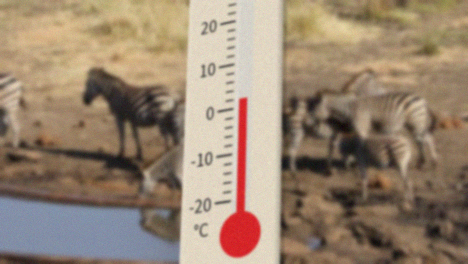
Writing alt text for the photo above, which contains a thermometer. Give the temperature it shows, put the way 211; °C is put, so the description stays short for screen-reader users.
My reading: 2; °C
